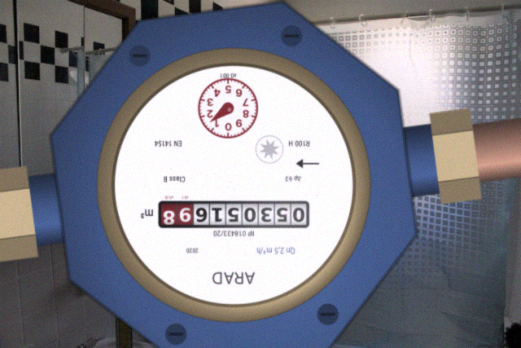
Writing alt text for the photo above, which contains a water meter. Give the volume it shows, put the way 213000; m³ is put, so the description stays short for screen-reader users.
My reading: 530516.981; m³
